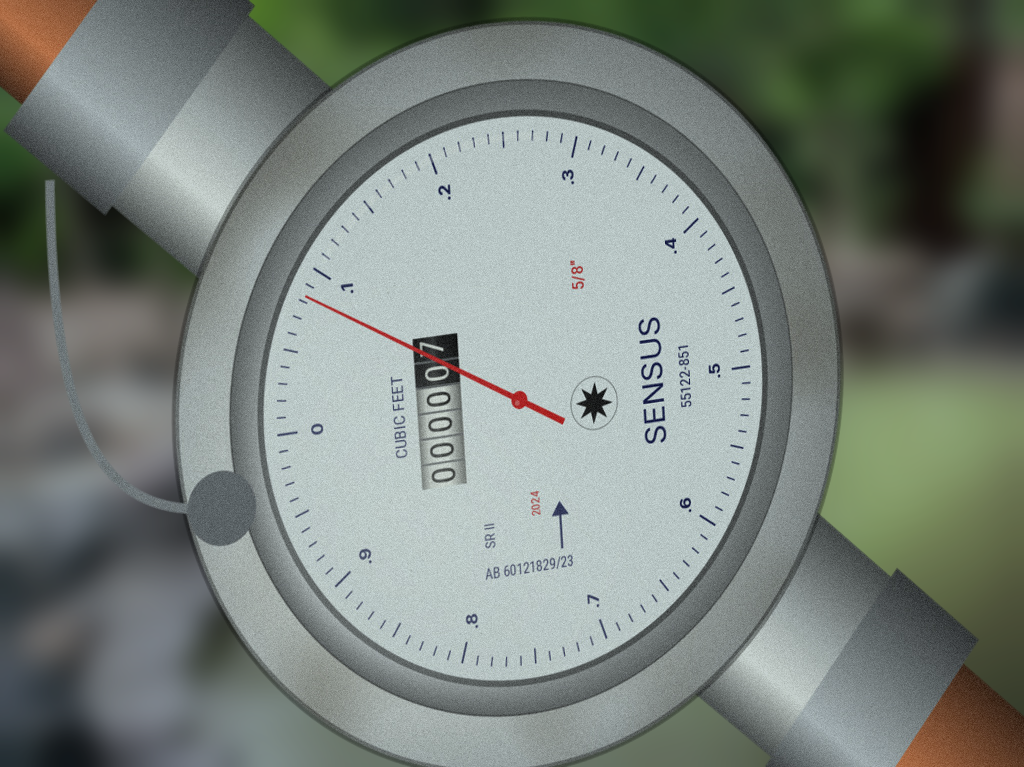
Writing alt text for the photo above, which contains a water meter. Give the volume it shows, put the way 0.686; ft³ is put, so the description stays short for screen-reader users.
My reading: 7.08; ft³
